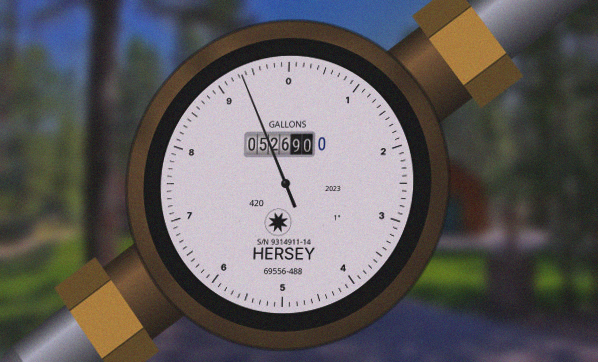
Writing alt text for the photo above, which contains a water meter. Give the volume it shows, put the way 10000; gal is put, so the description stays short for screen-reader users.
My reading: 526899.3; gal
